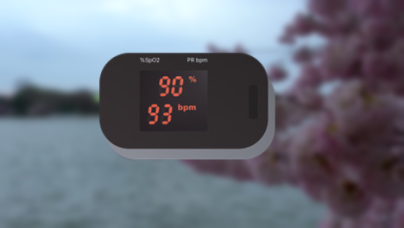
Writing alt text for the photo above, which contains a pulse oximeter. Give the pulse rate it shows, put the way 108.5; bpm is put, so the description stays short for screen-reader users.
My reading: 93; bpm
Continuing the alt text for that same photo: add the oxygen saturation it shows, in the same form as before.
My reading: 90; %
